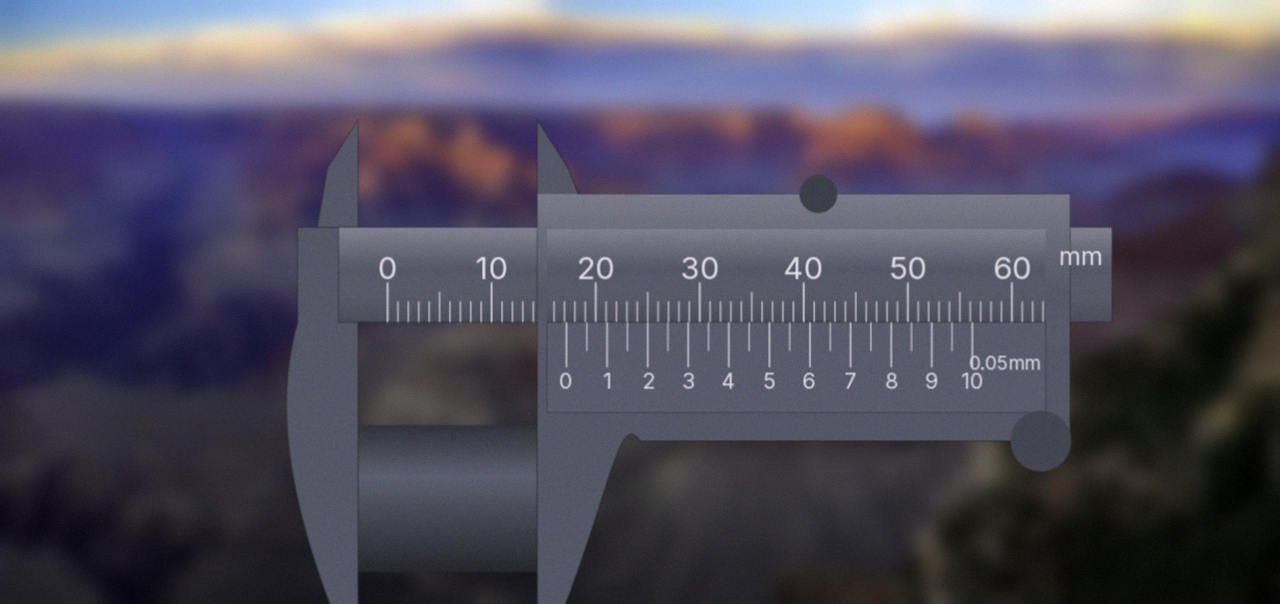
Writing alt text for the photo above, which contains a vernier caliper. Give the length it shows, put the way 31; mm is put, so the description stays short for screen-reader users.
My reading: 17.2; mm
